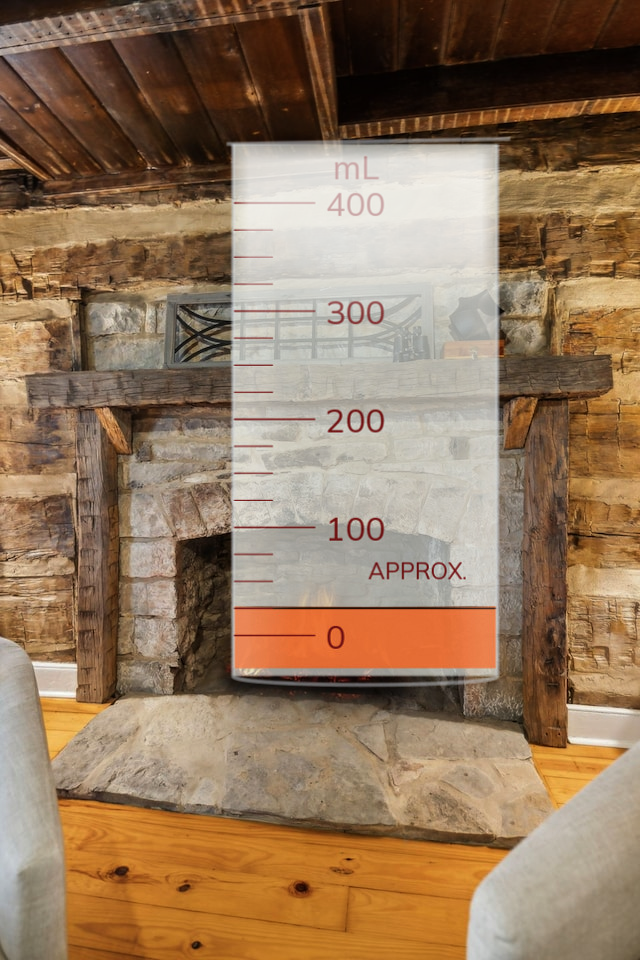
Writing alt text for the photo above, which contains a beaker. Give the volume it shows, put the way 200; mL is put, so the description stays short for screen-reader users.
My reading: 25; mL
